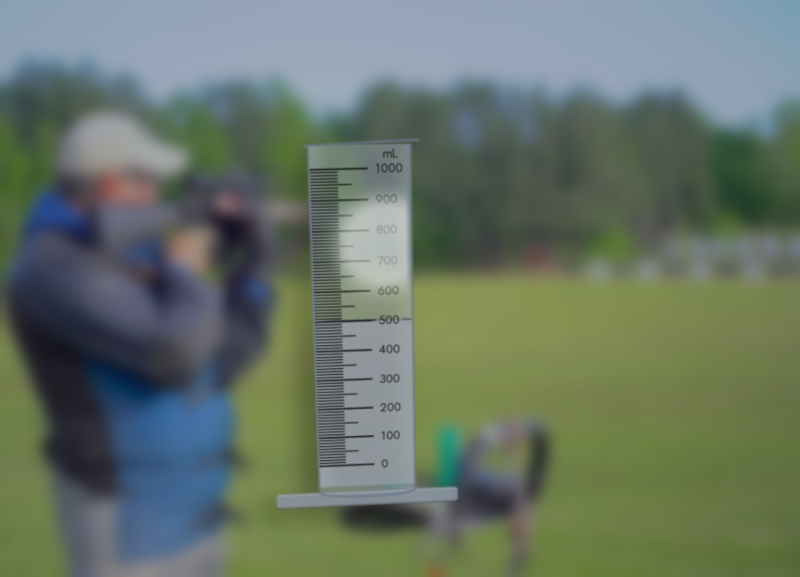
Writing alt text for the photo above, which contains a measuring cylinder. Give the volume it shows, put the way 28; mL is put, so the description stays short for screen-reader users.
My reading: 500; mL
